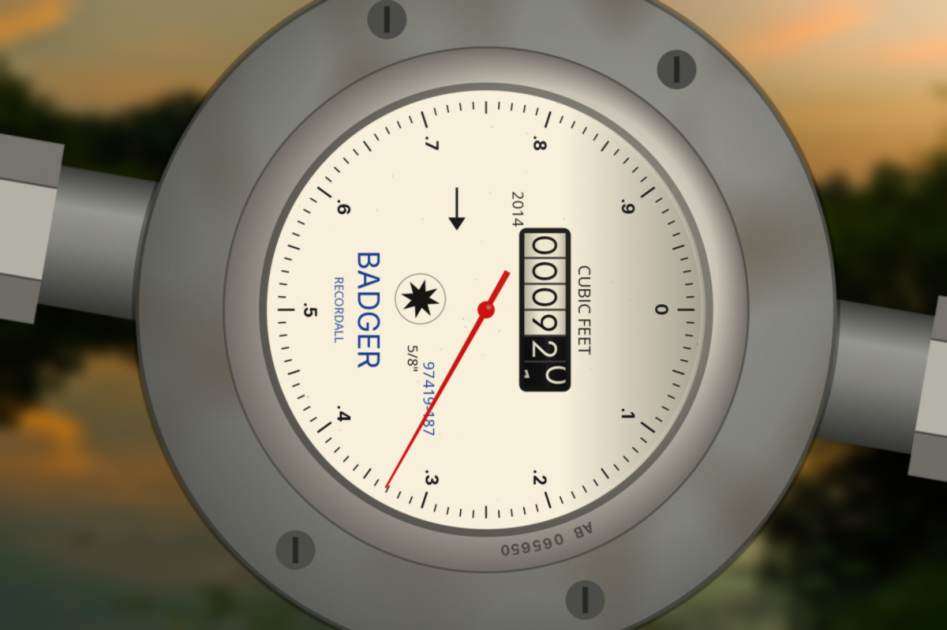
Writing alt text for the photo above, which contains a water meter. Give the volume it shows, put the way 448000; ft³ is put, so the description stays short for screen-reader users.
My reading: 920.33; ft³
